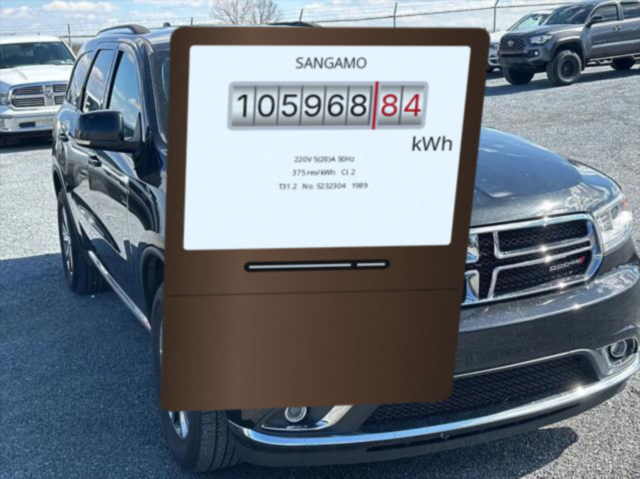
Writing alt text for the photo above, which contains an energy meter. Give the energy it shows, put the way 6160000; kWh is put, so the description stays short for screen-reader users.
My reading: 105968.84; kWh
